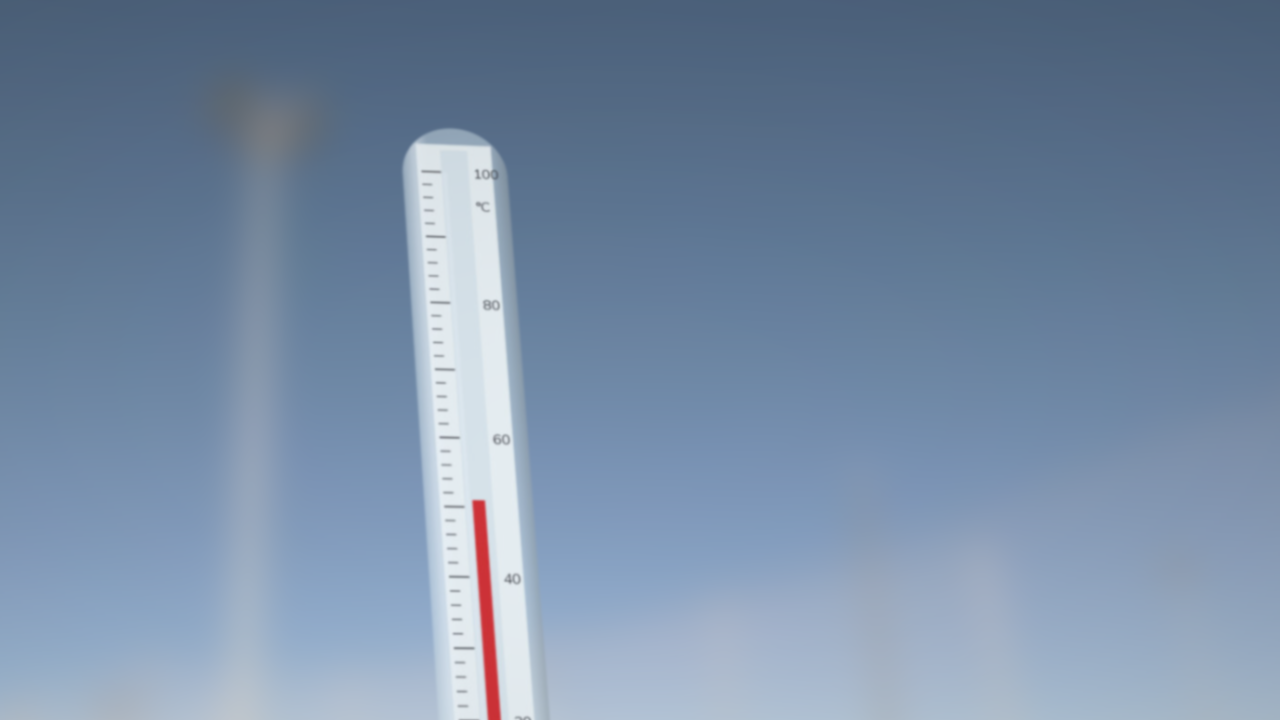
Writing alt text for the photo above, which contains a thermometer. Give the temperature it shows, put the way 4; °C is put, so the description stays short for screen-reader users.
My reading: 51; °C
